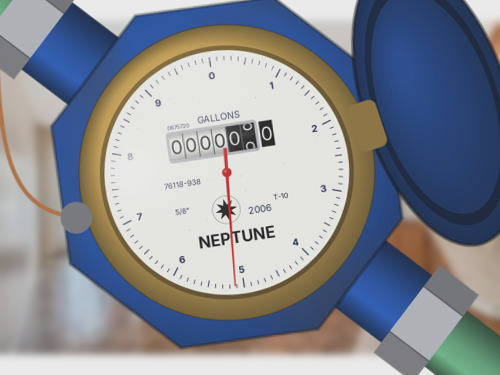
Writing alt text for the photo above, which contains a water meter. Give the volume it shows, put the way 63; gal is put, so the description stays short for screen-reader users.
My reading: 85.1; gal
